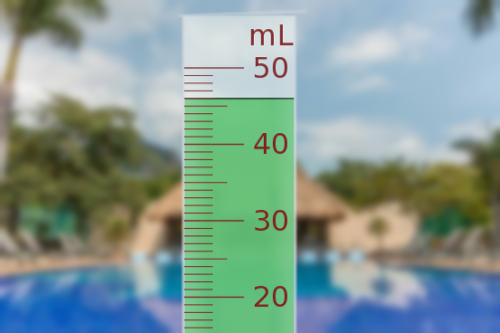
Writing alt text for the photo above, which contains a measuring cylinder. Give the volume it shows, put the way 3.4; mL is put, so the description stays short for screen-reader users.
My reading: 46; mL
